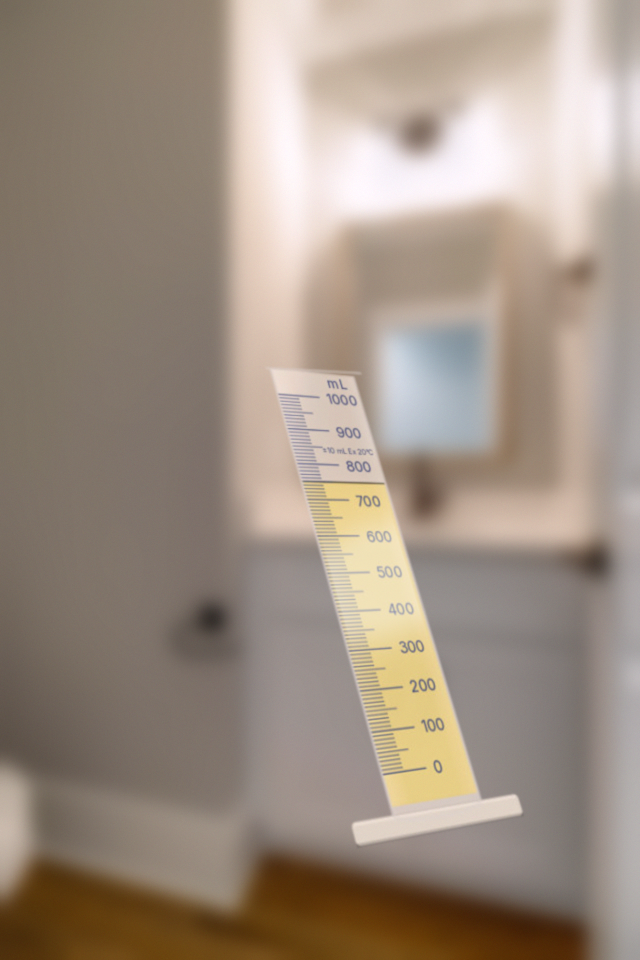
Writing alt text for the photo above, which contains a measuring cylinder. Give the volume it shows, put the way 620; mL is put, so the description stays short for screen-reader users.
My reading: 750; mL
